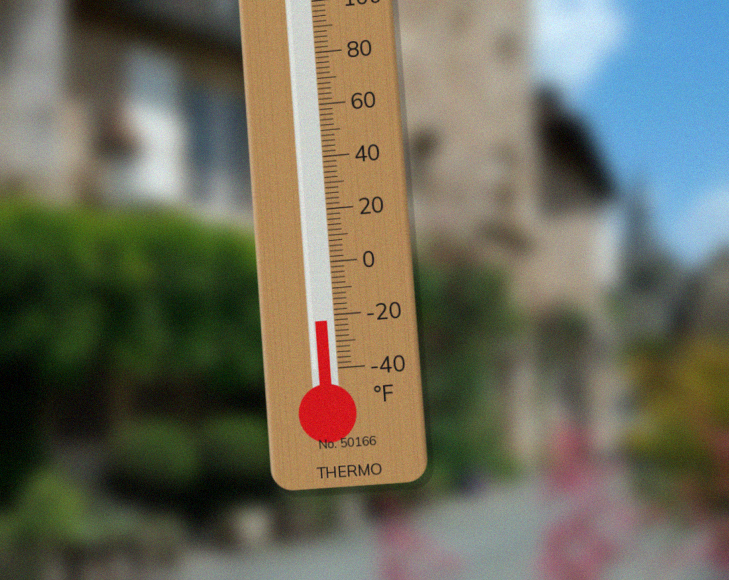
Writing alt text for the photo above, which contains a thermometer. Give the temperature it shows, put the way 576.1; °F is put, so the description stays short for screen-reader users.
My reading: -22; °F
